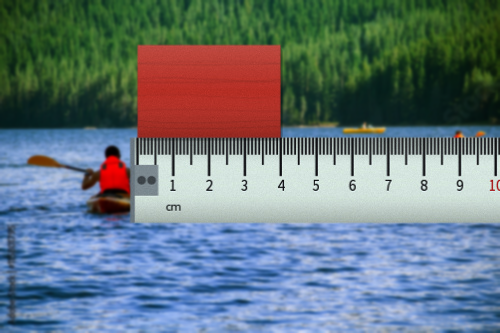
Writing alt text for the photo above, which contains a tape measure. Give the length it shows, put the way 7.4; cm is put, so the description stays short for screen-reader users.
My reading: 4; cm
